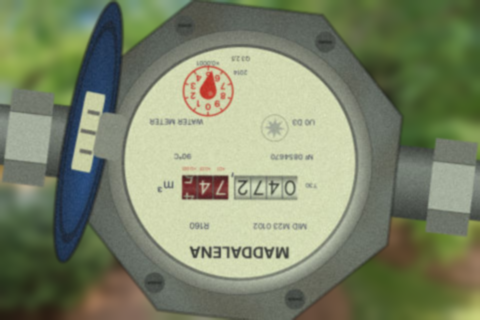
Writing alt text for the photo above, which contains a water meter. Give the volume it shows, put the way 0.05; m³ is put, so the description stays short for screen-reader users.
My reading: 472.7445; m³
